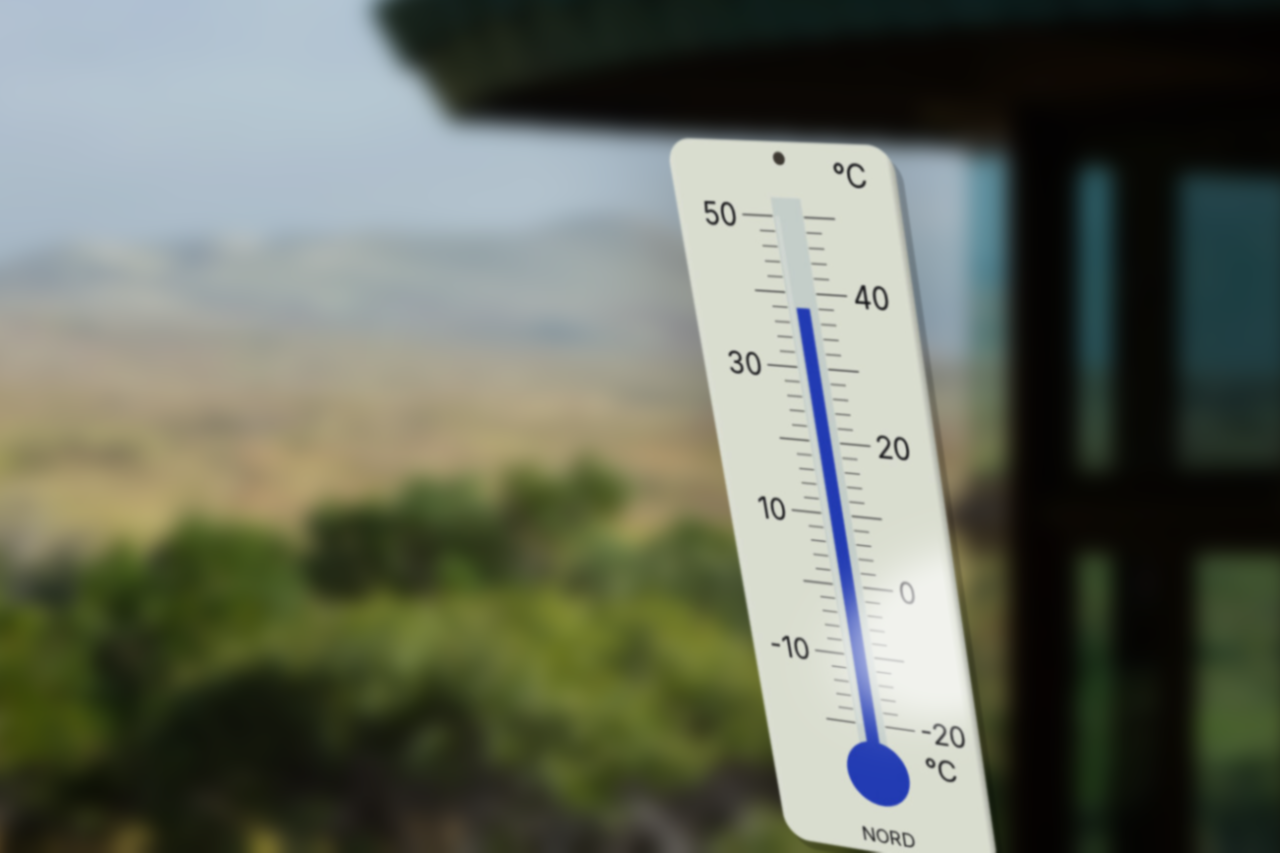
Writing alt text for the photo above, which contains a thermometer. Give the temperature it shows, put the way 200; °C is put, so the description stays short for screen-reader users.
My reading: 38; °C
